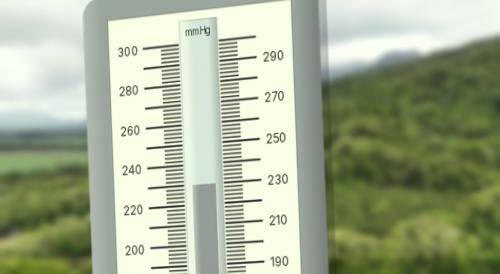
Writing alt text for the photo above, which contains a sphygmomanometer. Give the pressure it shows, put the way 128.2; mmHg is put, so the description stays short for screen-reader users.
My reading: 230; mmHg
